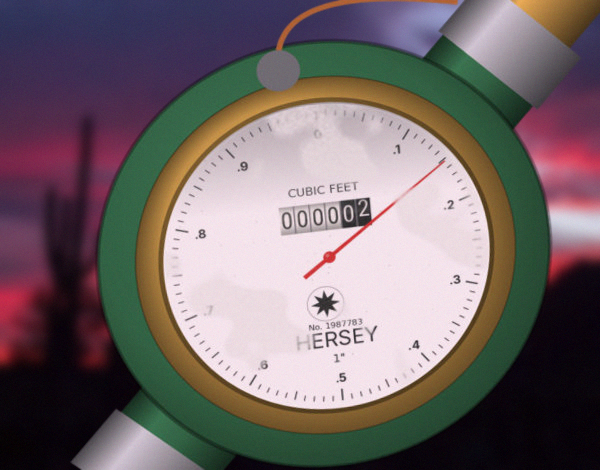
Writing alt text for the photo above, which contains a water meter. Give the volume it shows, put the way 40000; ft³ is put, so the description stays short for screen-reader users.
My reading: 2.15; ft³
